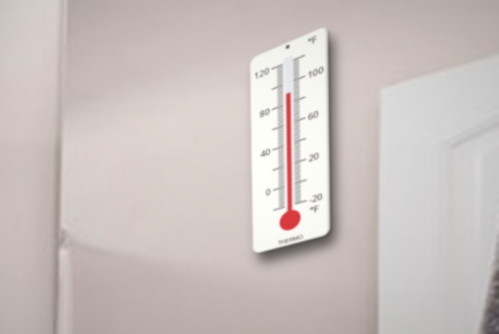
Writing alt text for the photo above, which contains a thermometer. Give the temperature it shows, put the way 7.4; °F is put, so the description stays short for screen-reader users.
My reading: 90; °F
